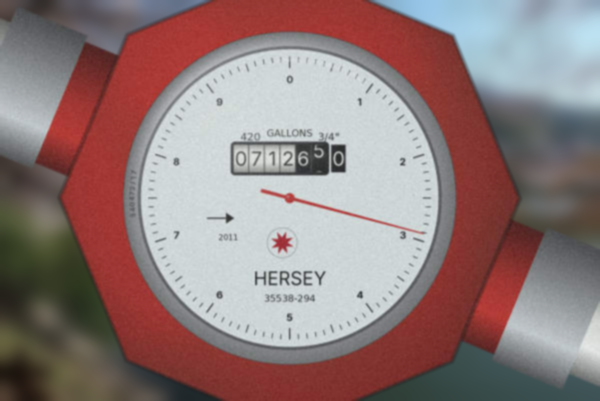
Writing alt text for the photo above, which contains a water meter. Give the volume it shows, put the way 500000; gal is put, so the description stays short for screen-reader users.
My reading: 712652.9; gal
